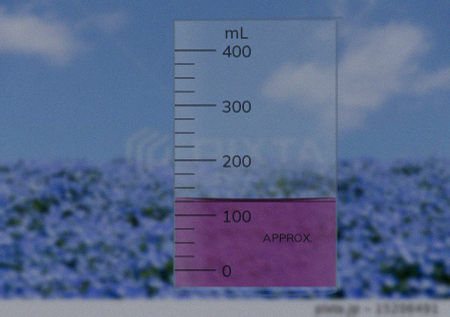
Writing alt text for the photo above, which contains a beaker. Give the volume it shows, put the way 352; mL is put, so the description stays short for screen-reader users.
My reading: 125; mL
